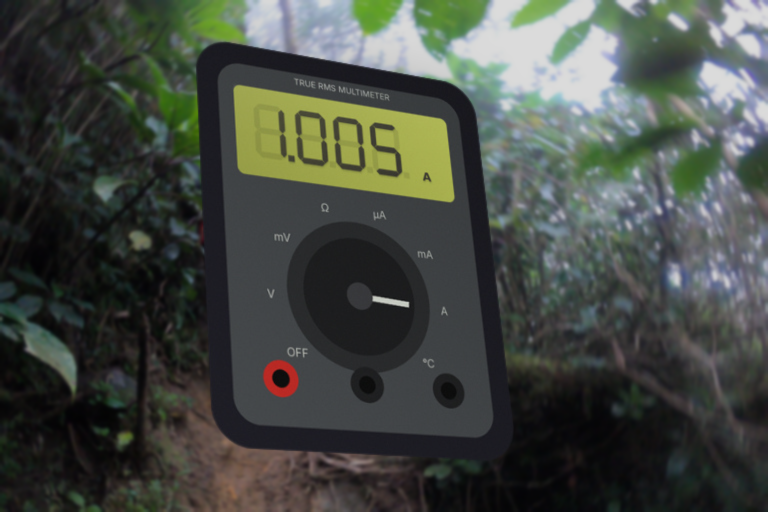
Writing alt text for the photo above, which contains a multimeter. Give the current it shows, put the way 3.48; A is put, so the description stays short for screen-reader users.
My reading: 1.005; A
